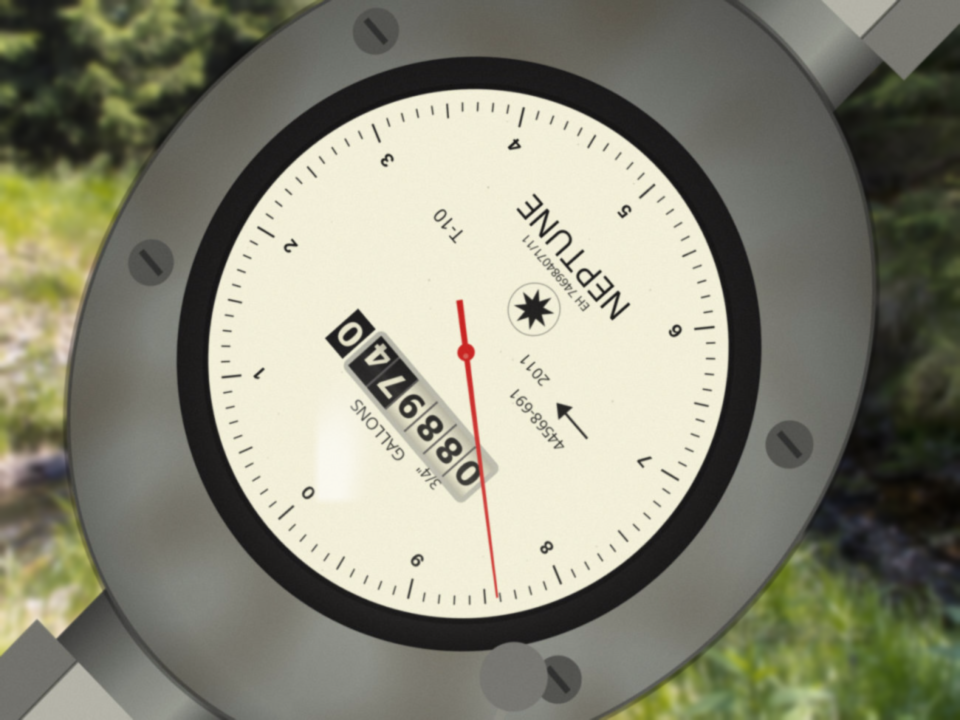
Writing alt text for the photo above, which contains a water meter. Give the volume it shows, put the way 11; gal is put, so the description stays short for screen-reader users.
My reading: 889738.4; gal
